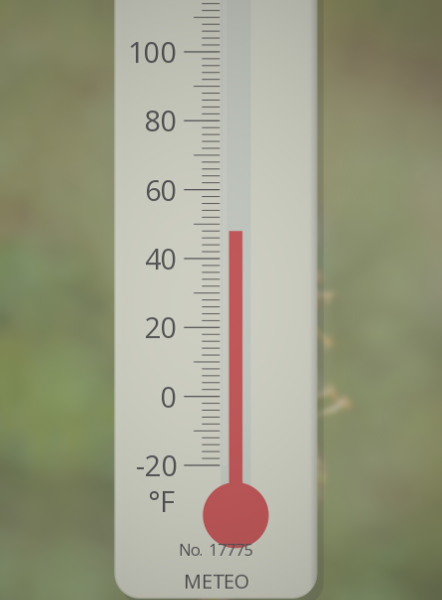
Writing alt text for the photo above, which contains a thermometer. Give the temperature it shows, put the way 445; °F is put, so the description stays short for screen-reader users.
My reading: 48; °F
